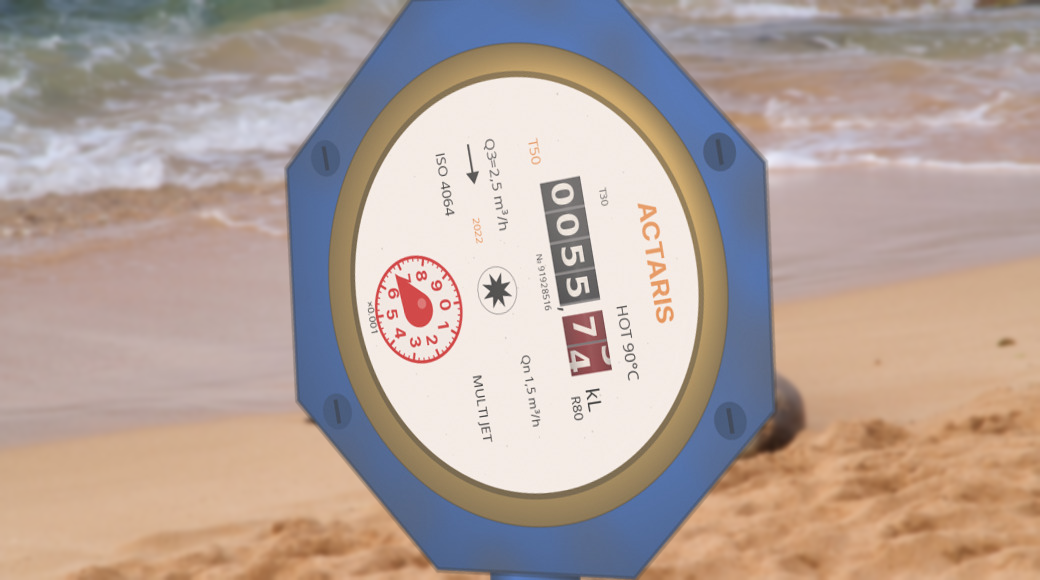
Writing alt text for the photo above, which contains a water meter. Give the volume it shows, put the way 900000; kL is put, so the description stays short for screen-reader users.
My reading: 55.736; kL
